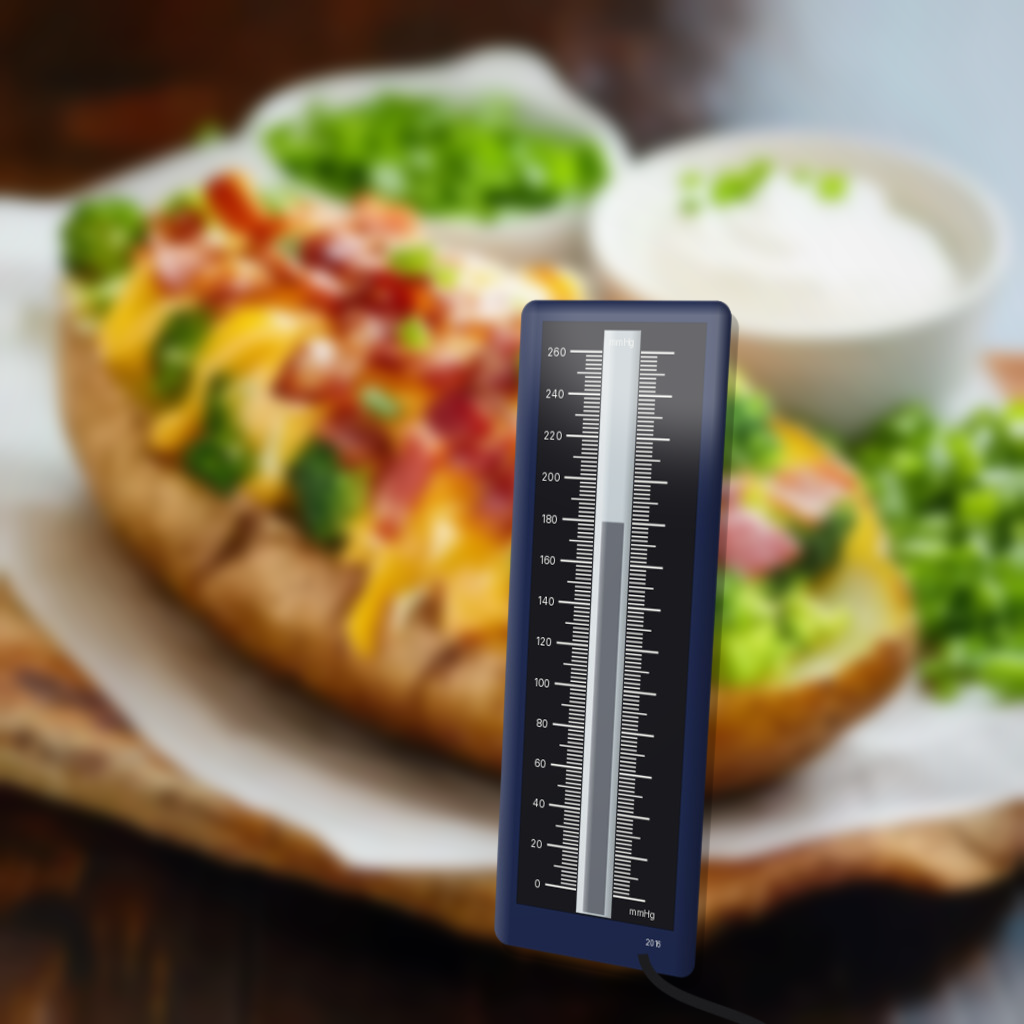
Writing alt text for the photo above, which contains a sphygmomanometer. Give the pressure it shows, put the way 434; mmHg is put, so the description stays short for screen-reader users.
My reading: 180; mmHg
